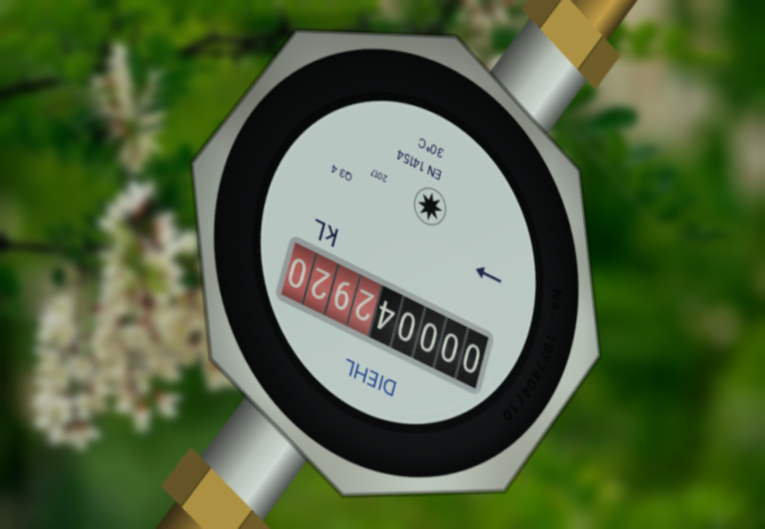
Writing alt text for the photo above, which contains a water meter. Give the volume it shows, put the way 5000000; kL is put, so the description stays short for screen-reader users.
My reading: 4.2920; kL
